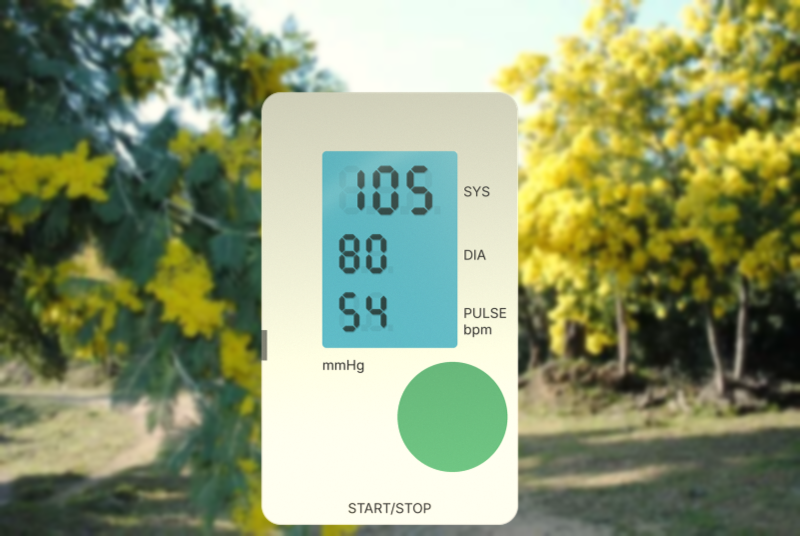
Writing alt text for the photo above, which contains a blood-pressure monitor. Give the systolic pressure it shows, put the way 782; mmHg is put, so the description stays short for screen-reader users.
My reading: 105; mmHg
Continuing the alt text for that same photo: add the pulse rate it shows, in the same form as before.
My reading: 54; bpm
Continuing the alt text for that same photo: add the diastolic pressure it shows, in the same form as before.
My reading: 80; mmHg
